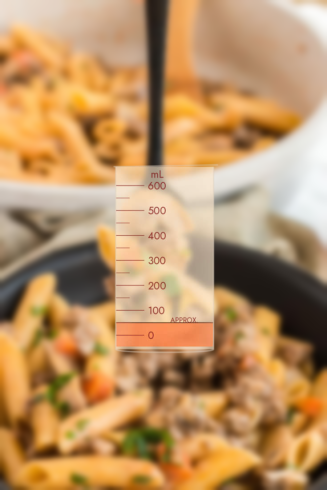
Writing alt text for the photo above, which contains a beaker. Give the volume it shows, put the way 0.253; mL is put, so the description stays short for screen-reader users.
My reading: 50; mL
